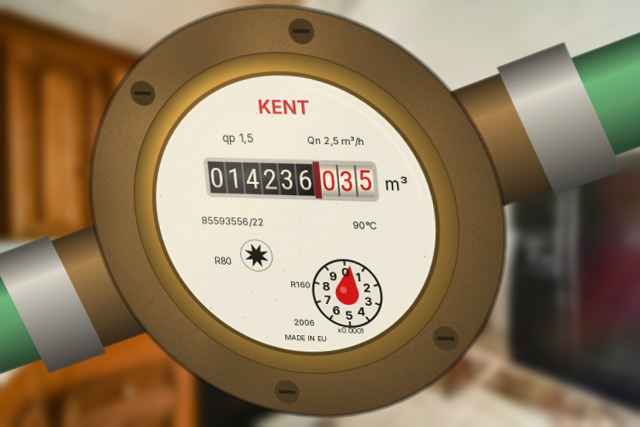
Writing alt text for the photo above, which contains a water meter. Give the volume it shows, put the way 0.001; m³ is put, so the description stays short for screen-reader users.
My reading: 14236.0350; m³
